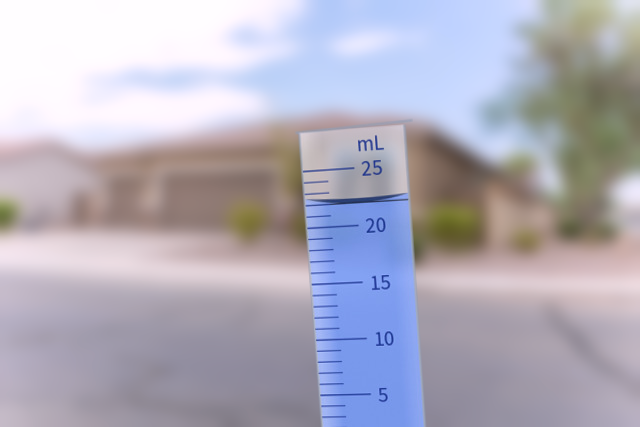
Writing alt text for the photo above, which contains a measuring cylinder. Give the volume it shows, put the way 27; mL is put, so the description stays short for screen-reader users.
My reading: 22; mL
